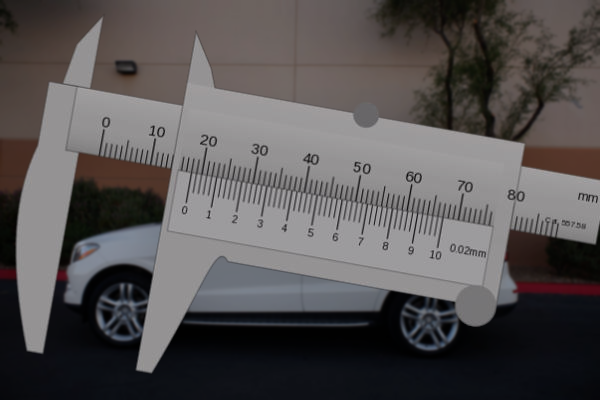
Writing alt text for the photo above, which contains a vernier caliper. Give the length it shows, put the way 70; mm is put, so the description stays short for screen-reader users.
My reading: 18.0; mm
